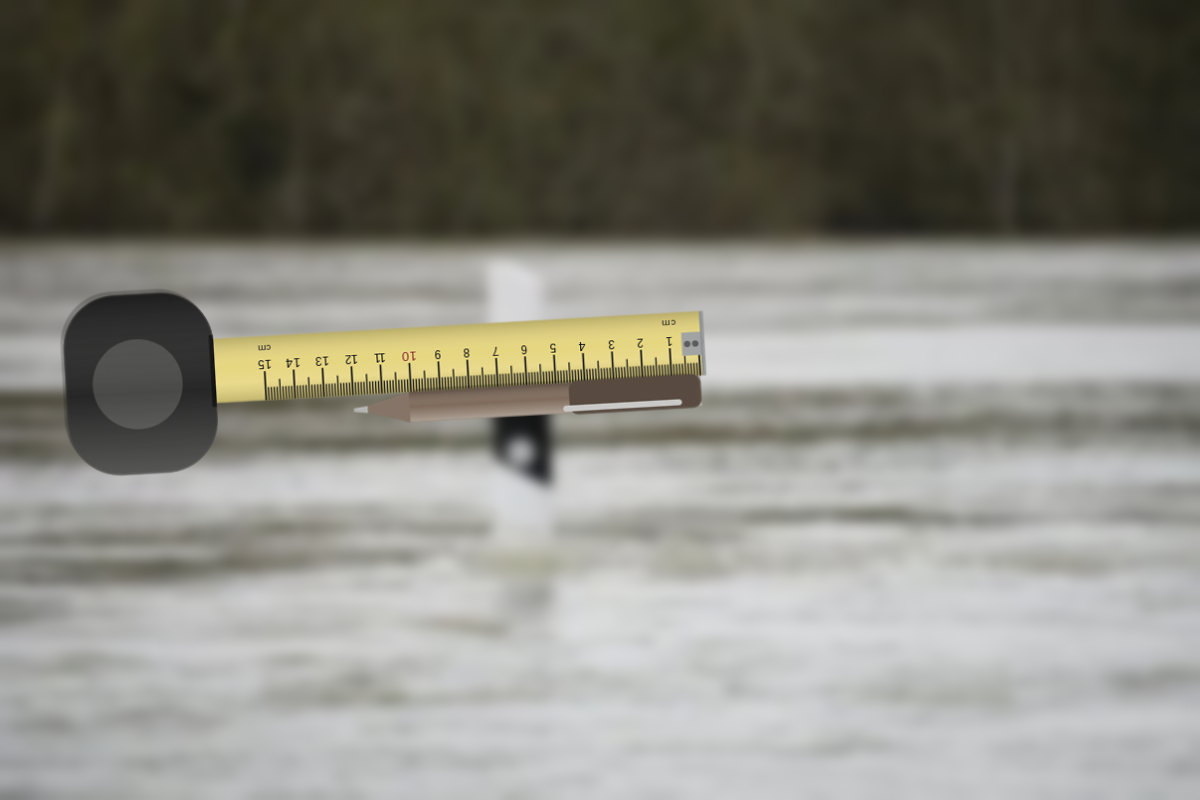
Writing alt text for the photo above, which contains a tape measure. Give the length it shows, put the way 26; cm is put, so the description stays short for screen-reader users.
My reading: 12; cm
